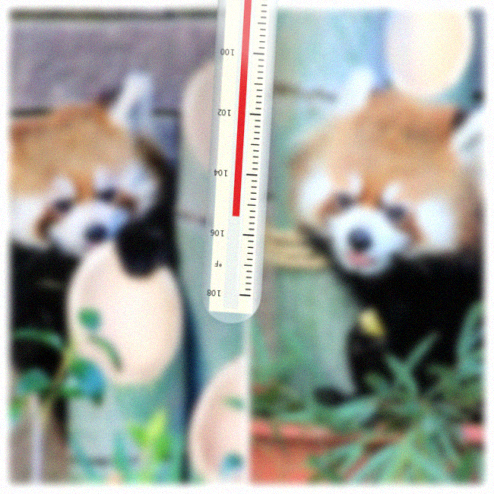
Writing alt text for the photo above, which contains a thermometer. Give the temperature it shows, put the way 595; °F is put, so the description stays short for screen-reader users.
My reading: 105.4; °F
